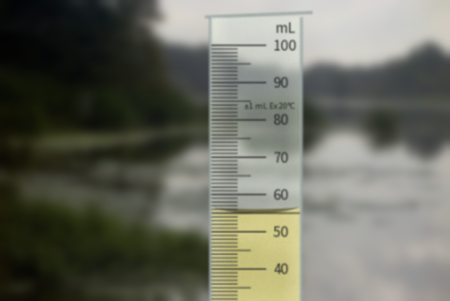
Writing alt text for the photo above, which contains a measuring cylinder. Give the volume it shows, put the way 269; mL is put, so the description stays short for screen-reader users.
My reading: 55; mL
